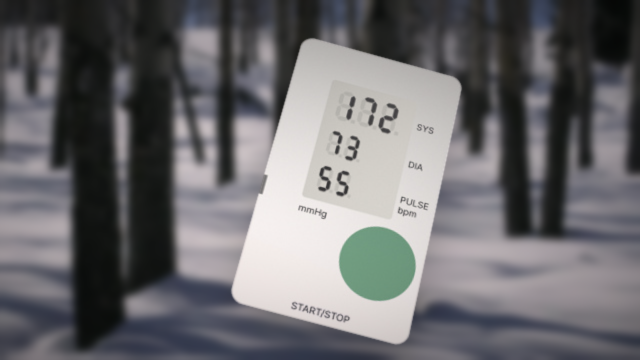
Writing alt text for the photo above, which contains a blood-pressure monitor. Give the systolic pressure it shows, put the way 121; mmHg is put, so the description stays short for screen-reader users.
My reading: 172; mmHg
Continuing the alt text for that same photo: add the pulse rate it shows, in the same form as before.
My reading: 55; bpm
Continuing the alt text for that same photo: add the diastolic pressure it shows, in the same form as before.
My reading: 73; mmHg
